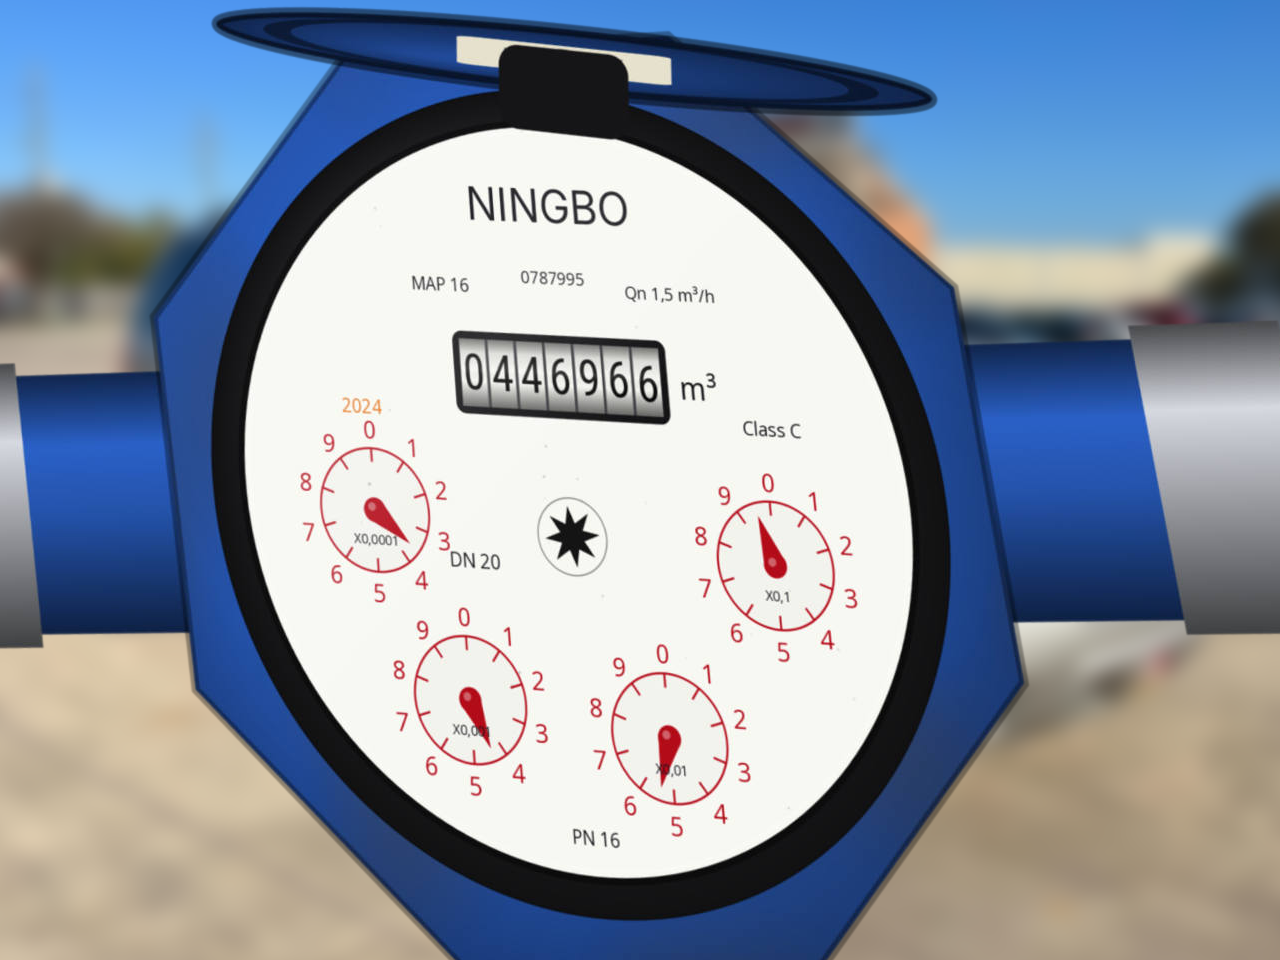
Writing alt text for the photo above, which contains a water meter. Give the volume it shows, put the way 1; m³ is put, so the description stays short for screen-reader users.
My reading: 446965.9543; m³
